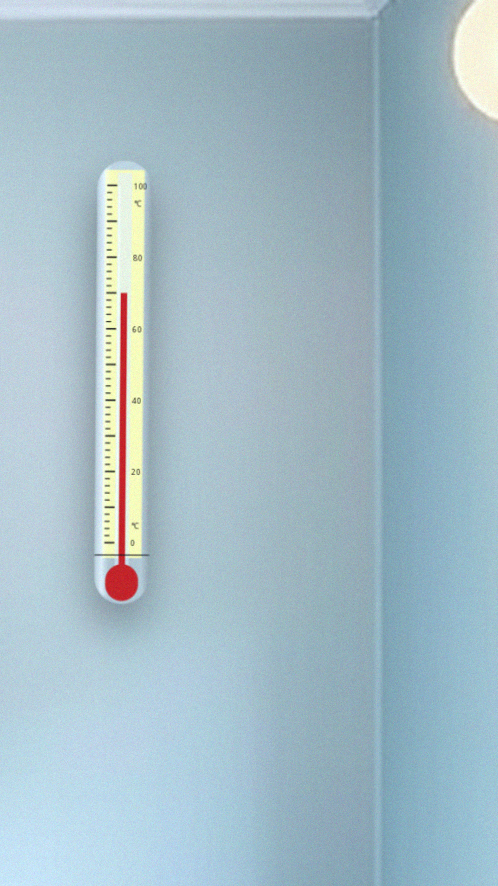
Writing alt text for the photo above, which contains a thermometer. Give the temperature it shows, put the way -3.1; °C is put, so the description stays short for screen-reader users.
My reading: 70; °C
